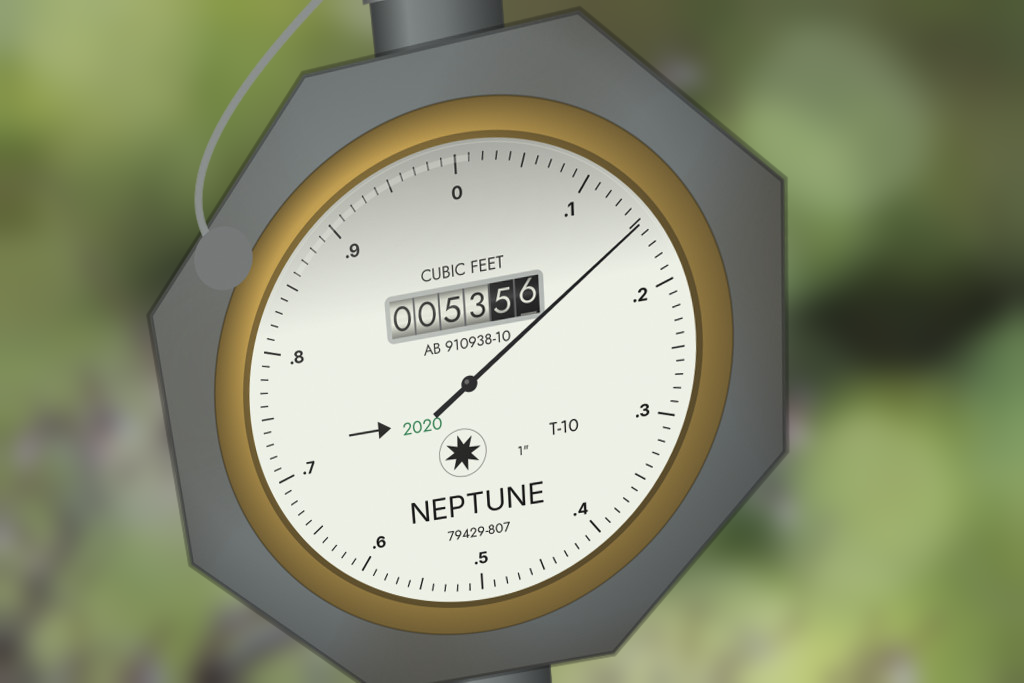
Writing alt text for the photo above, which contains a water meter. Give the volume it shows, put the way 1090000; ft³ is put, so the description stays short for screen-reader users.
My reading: 5356.15; ft³
